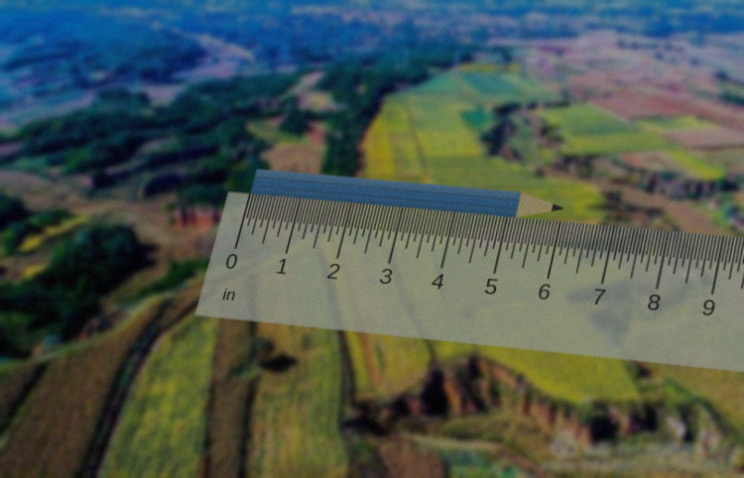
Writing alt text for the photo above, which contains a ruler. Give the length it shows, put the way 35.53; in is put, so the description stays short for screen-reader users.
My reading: 6; in
